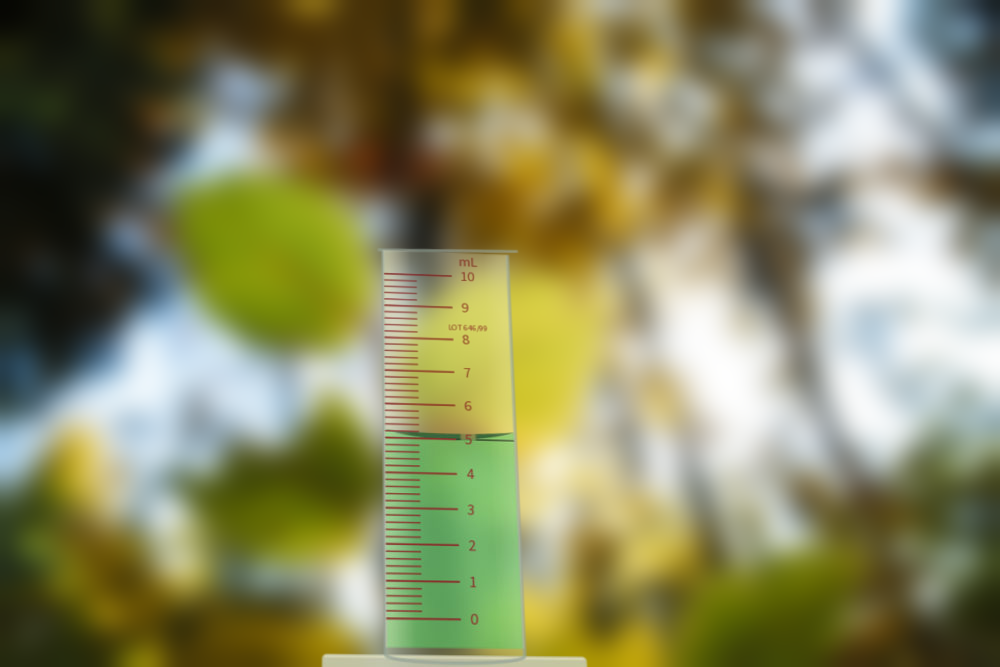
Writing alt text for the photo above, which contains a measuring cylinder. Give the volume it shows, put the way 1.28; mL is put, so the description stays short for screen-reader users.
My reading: 5; mL
